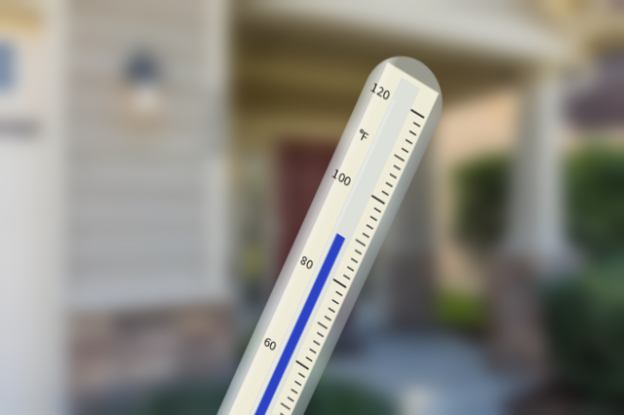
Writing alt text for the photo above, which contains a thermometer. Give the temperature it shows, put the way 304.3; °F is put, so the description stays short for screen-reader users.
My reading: 89; °F
